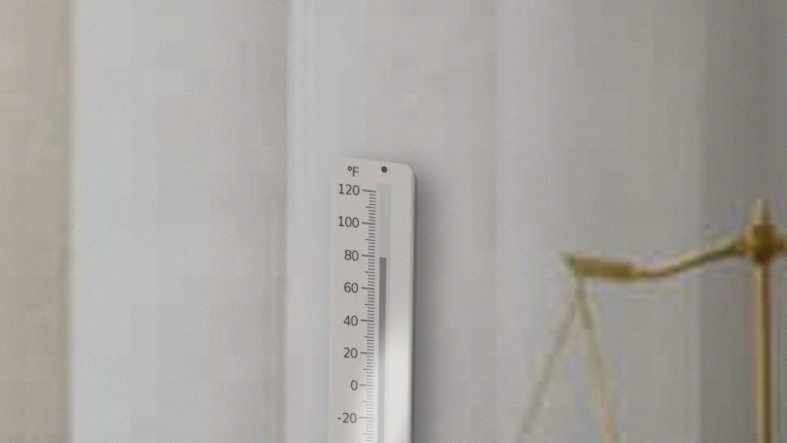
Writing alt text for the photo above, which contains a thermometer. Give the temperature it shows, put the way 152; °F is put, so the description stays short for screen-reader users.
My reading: 80; °F
